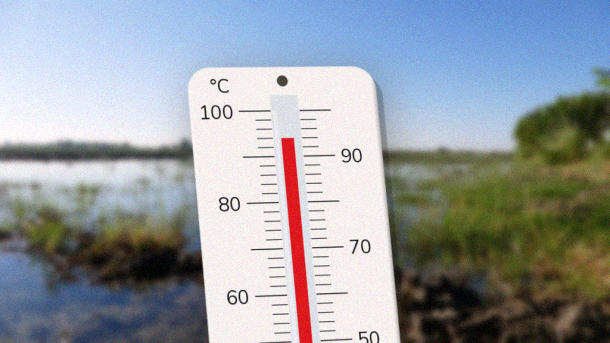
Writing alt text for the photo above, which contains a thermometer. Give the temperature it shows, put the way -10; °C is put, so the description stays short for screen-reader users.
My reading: 94; °C
